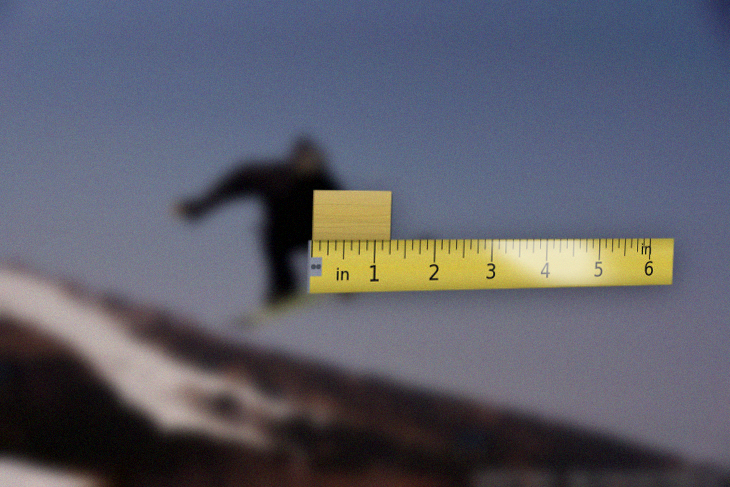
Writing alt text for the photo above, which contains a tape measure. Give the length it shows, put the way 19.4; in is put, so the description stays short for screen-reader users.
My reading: 1.25; in
